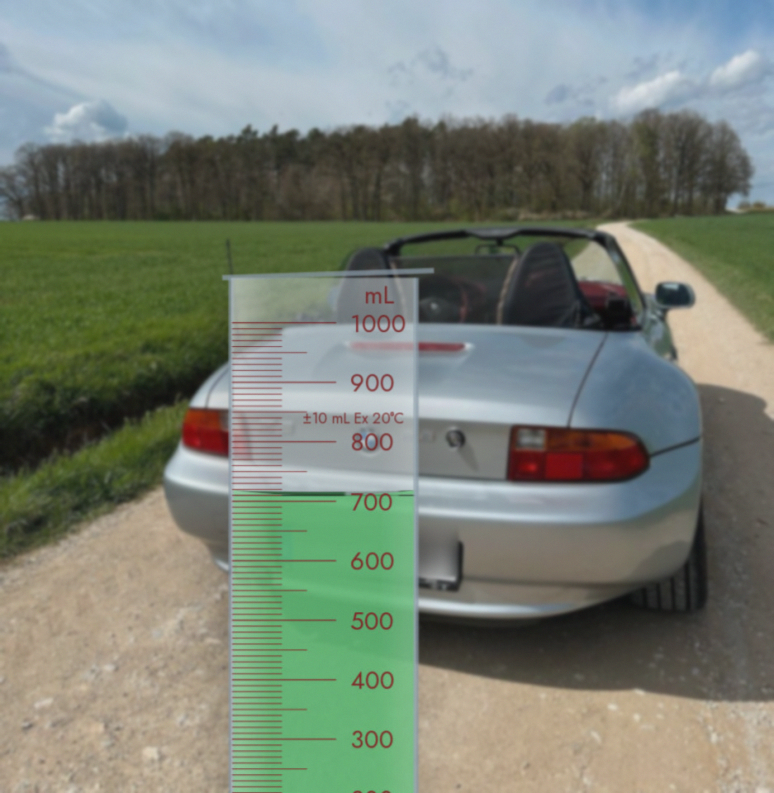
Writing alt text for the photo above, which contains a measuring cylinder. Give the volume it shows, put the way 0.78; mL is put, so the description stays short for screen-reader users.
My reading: 710; mL
